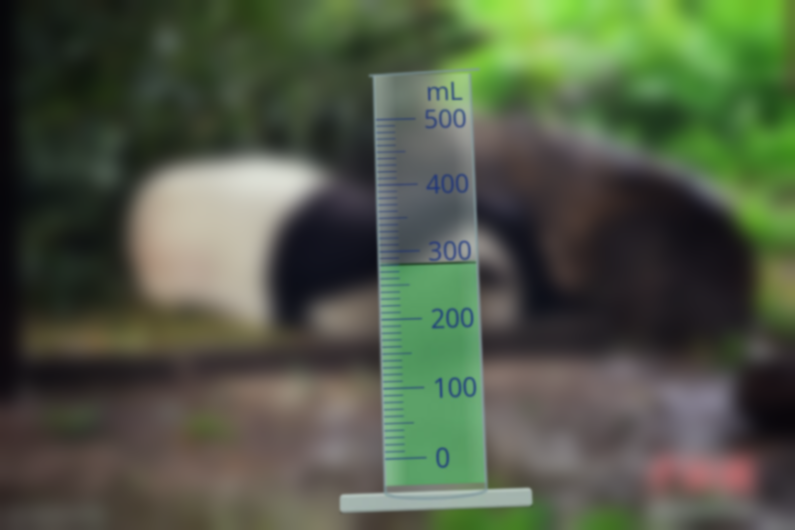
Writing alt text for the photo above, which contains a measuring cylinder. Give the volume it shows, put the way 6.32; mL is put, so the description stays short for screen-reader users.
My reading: 280; mL
